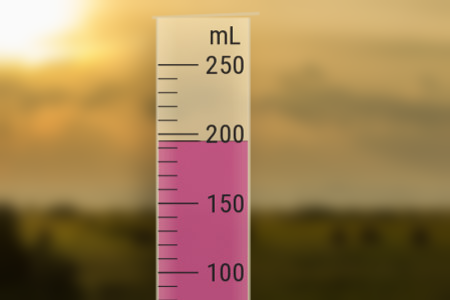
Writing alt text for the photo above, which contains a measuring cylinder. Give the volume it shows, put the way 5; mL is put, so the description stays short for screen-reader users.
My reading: 195; mL
